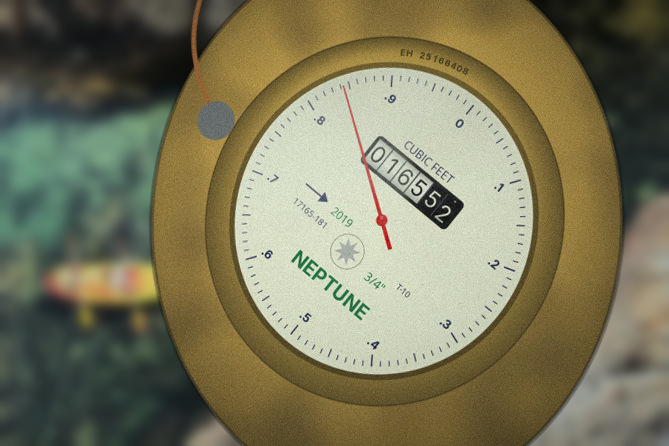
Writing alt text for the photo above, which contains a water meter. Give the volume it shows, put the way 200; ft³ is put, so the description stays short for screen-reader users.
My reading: 16551.84; ft³
